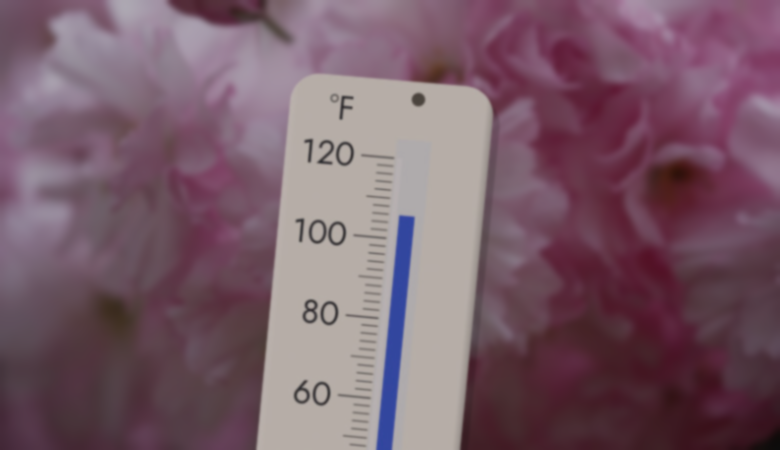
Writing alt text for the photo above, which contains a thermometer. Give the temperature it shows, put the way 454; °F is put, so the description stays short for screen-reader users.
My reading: 106; °F
